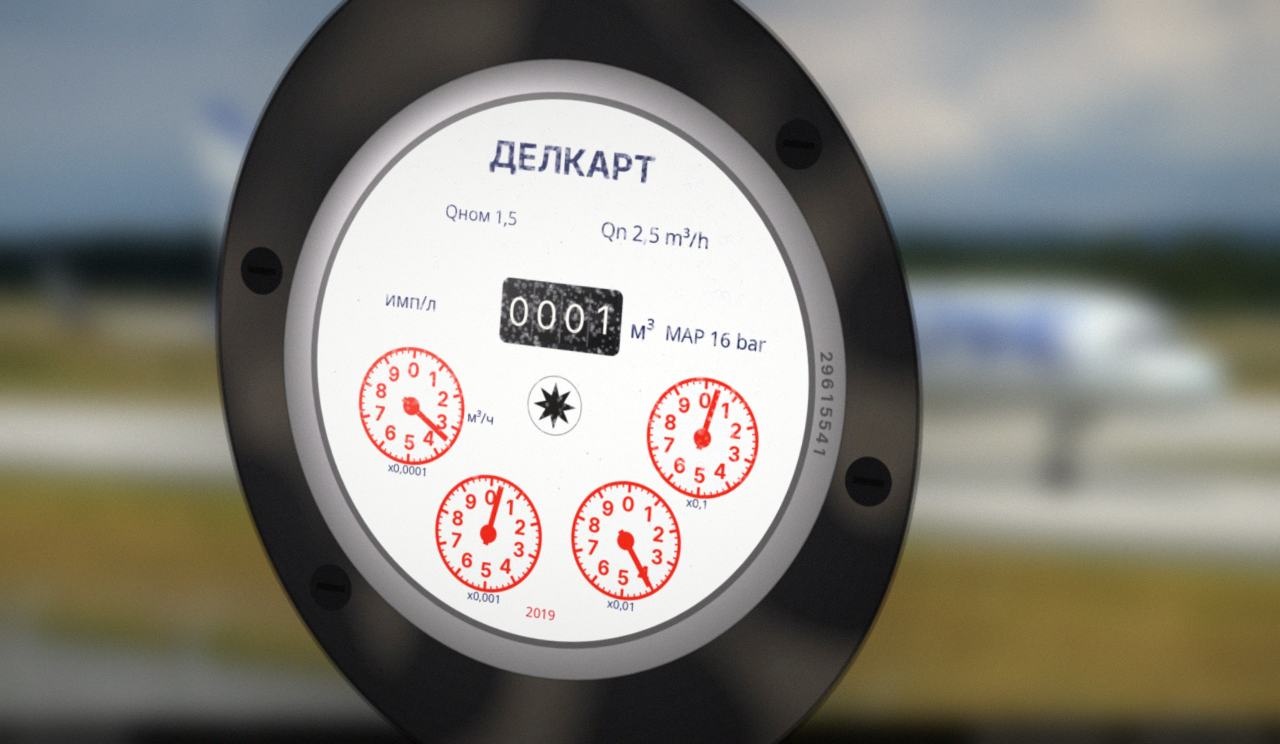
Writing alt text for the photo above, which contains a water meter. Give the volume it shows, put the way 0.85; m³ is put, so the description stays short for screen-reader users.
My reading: 1.0403; m³
